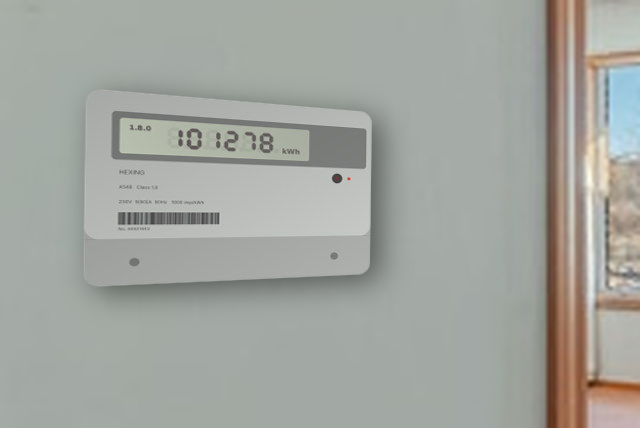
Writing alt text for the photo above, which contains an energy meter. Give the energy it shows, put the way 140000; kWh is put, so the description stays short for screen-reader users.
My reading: 101278; kWh
